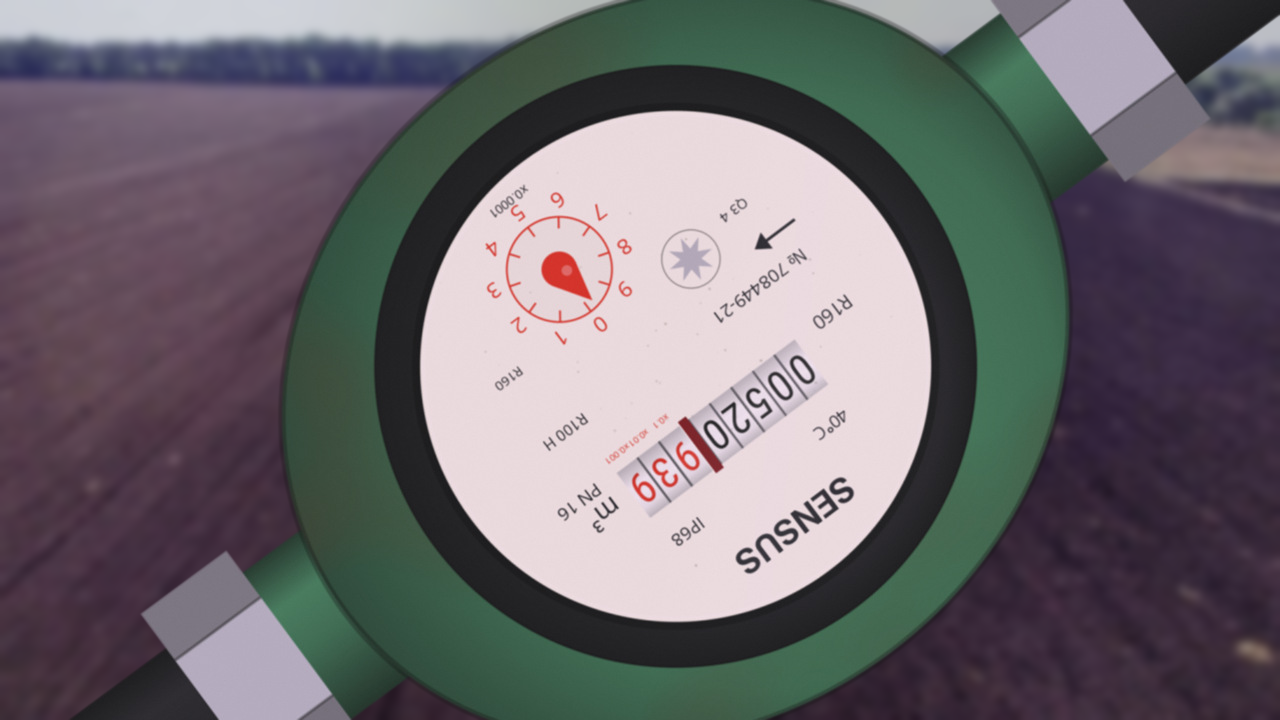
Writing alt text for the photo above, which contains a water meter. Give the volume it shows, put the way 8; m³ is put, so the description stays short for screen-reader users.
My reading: 520.9389; m³
